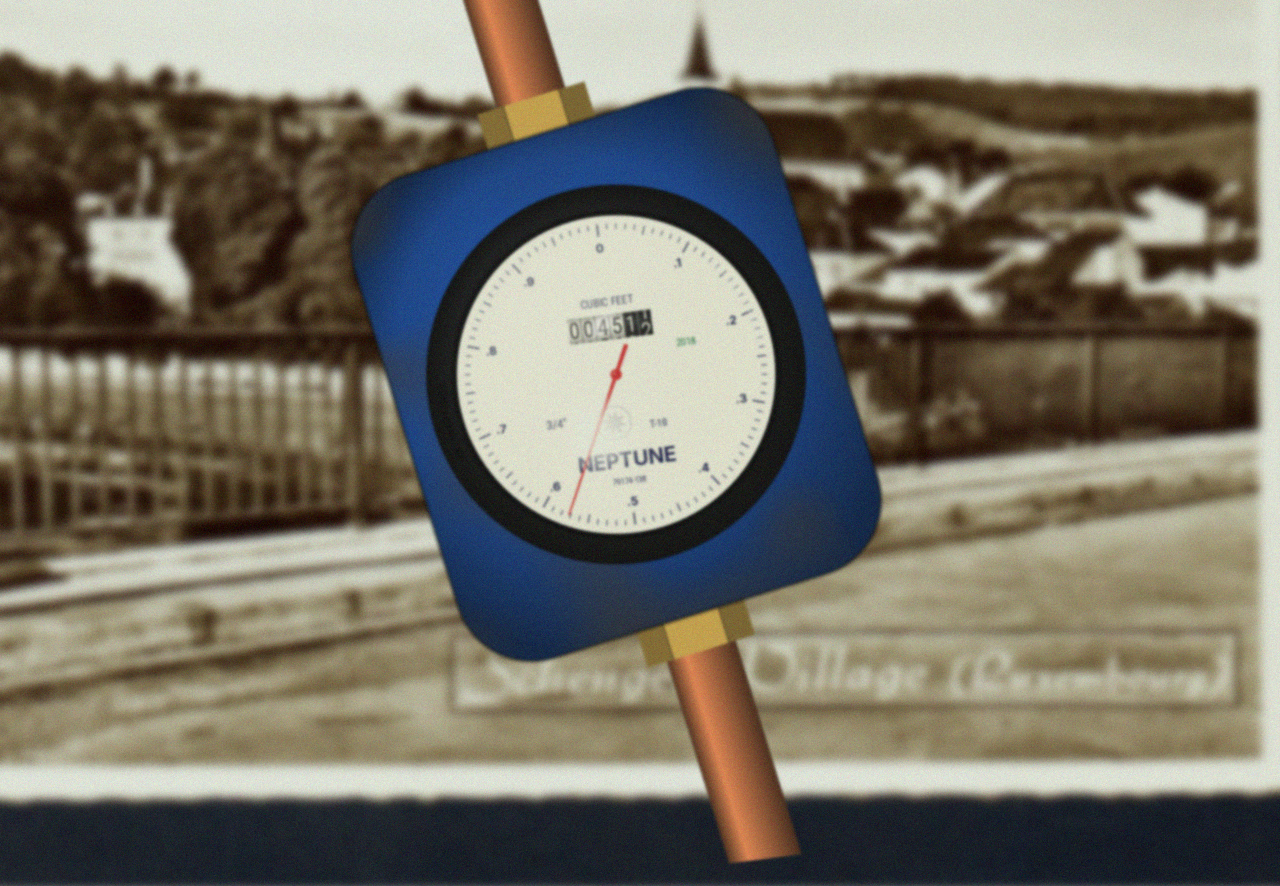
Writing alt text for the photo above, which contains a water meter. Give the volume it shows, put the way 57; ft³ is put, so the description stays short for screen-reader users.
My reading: 4511.57; ft³
